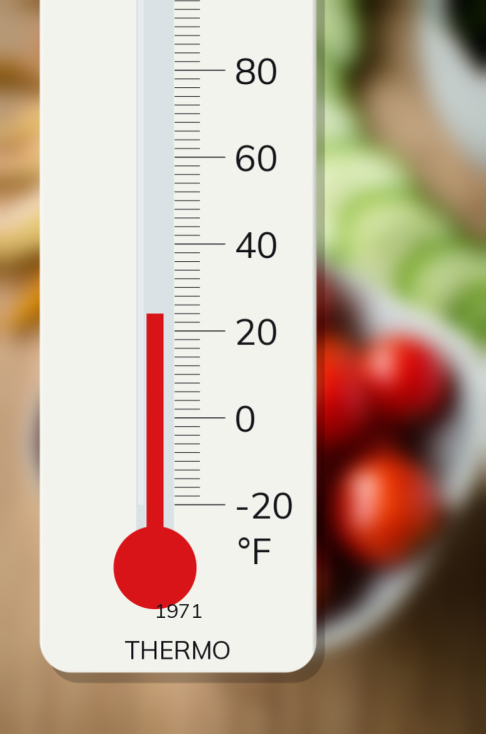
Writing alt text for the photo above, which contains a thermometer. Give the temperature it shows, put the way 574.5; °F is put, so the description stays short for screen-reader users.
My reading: 24; °F
